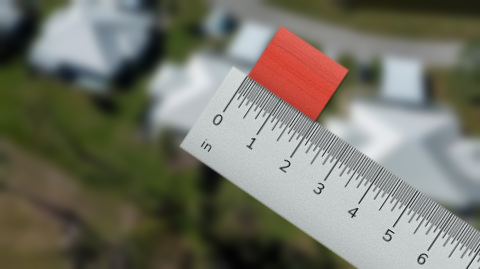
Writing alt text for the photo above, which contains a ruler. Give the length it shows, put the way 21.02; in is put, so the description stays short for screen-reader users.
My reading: 2; in
